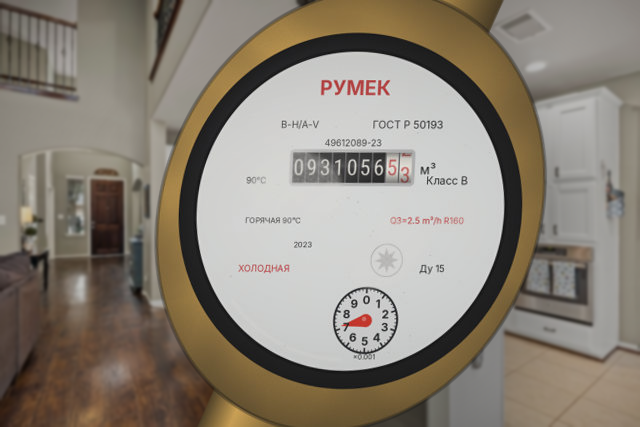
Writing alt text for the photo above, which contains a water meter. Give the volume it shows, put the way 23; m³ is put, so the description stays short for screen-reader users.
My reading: 931056.527; m³
